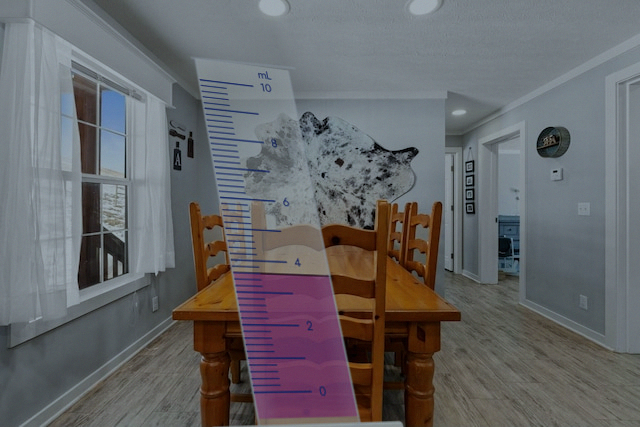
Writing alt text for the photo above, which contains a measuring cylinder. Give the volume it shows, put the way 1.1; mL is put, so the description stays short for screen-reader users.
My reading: 3.6; mL
